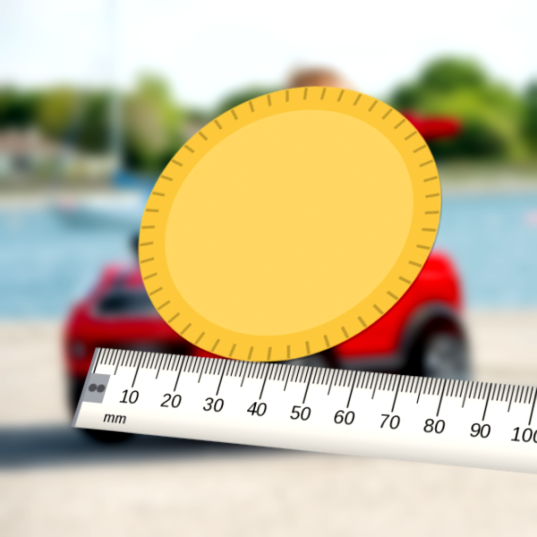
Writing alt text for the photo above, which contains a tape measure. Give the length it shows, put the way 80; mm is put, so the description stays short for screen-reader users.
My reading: 70; mm
